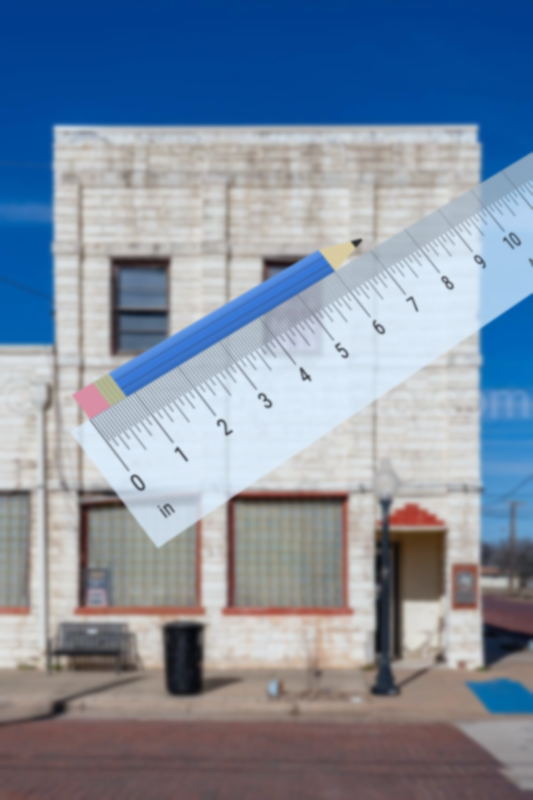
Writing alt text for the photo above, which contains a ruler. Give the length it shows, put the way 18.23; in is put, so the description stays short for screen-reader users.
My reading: 7; in
